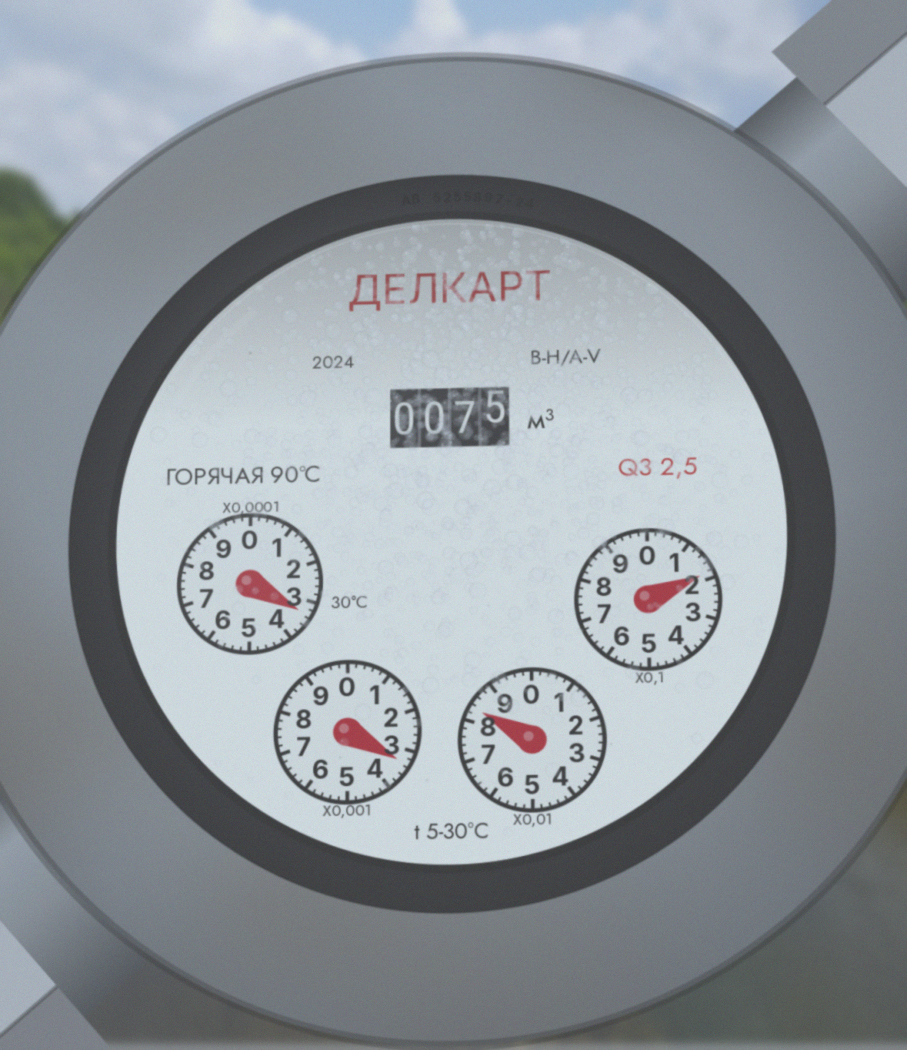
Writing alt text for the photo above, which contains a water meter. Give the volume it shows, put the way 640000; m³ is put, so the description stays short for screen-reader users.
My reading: 75.1833; m³
